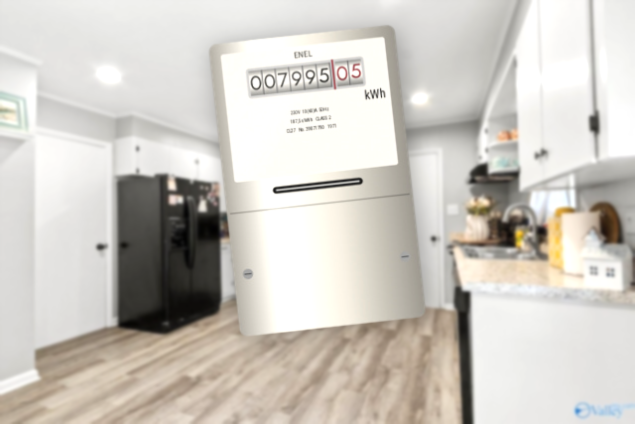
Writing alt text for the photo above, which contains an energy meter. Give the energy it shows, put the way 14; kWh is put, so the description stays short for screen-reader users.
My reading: 7995.05; kWh
